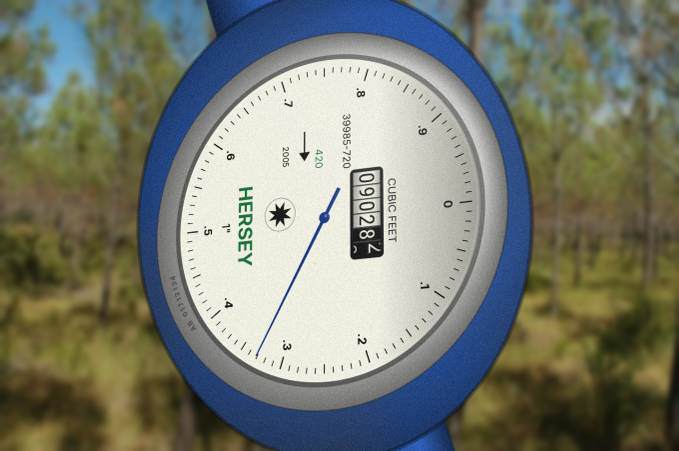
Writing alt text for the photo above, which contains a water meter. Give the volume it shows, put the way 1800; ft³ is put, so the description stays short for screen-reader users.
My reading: 90282.33; ft³
